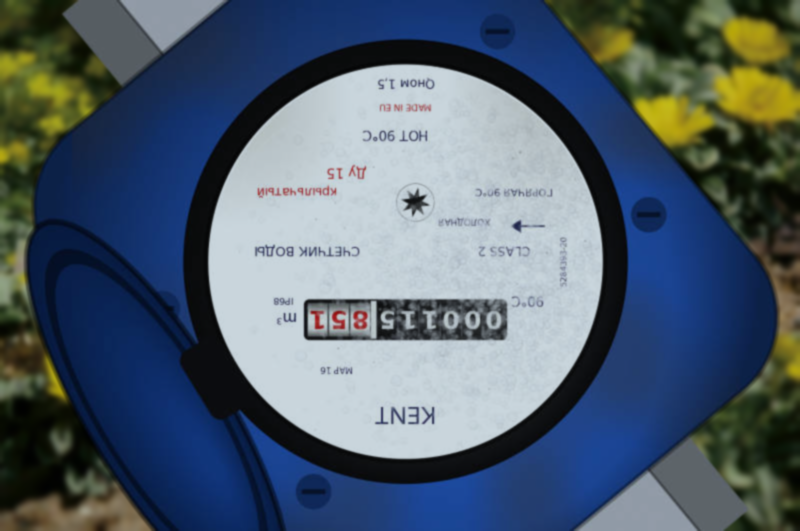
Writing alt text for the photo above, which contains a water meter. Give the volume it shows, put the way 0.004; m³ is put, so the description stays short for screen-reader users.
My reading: 115.851; m³
